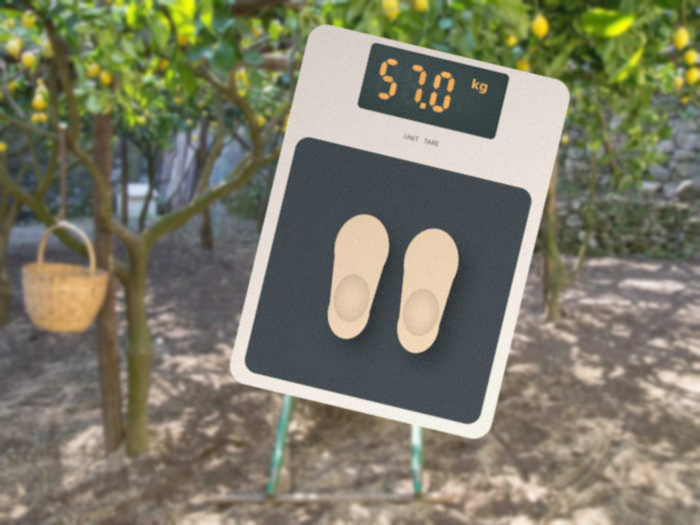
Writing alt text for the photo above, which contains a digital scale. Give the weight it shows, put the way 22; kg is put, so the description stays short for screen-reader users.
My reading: 57.0; kg
